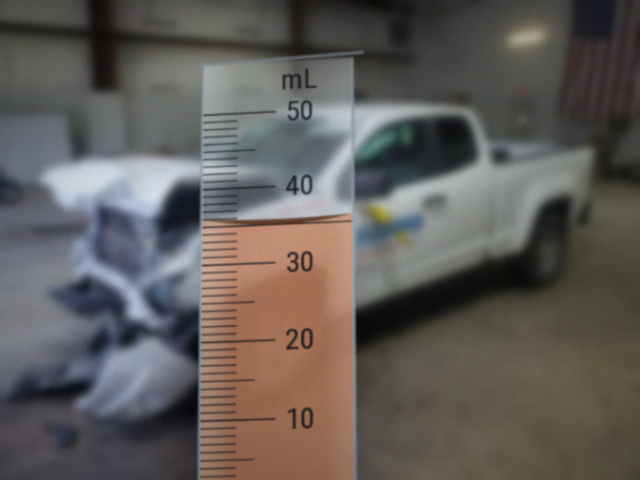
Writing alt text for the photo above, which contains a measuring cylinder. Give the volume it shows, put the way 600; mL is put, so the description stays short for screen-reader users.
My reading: 35; mL
